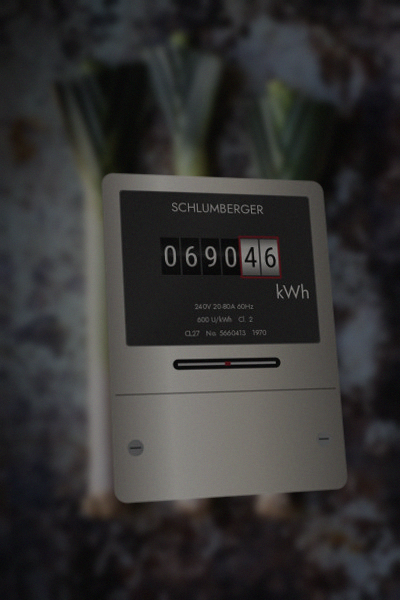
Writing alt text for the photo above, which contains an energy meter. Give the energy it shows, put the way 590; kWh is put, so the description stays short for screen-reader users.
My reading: 690.46; kWh
